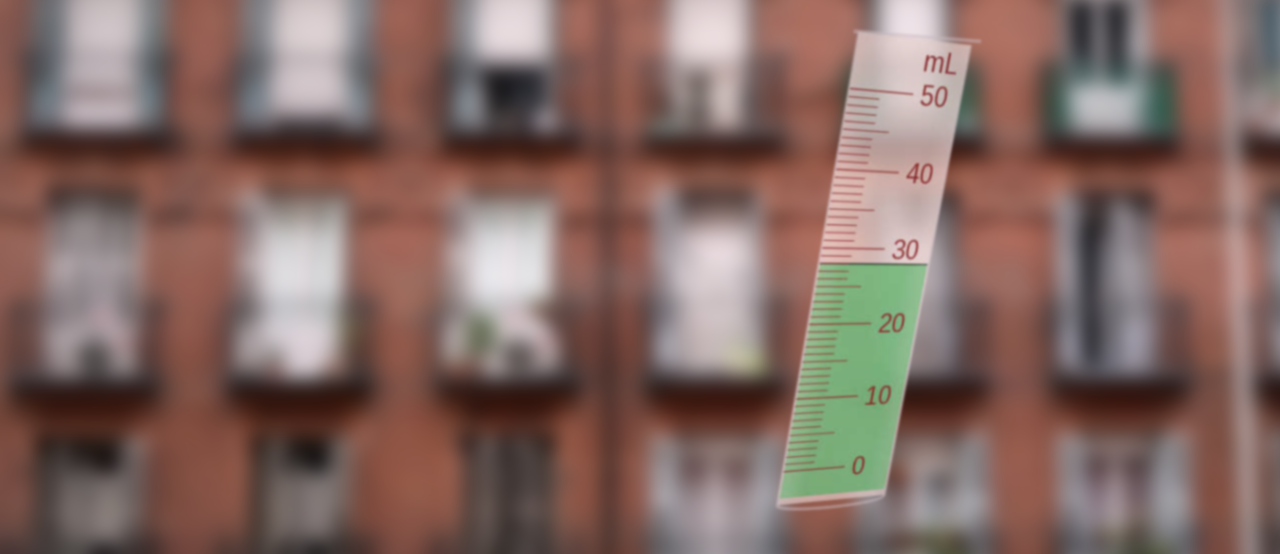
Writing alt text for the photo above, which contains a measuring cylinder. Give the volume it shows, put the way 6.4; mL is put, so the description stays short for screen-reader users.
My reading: 28; mL
